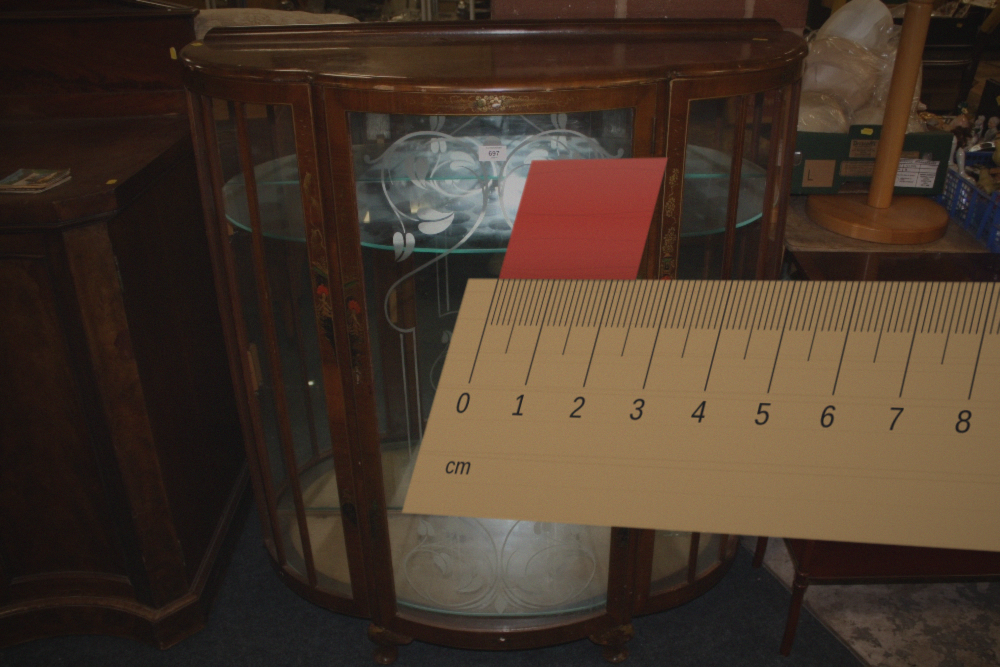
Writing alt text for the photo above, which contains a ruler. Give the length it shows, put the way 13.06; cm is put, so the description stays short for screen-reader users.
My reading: 2.4; cm
